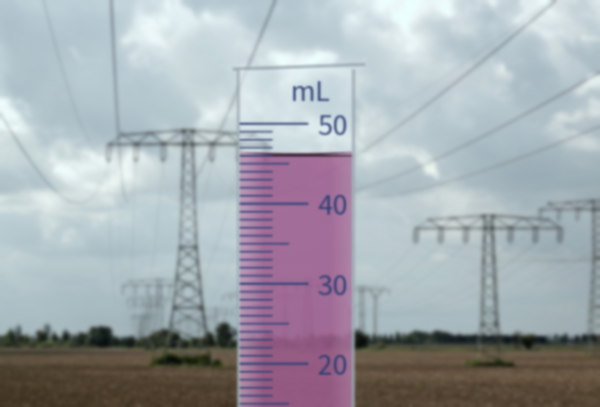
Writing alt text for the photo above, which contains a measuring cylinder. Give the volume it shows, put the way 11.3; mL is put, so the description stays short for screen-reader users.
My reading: 46; mL
